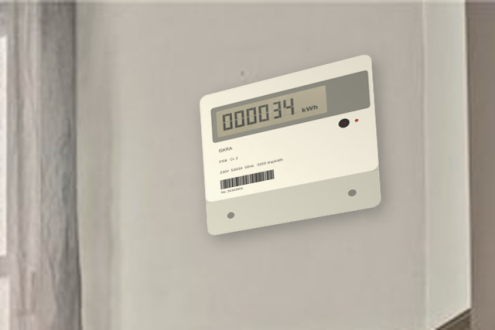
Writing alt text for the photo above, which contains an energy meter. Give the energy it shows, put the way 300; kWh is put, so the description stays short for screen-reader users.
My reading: 34; kWh
